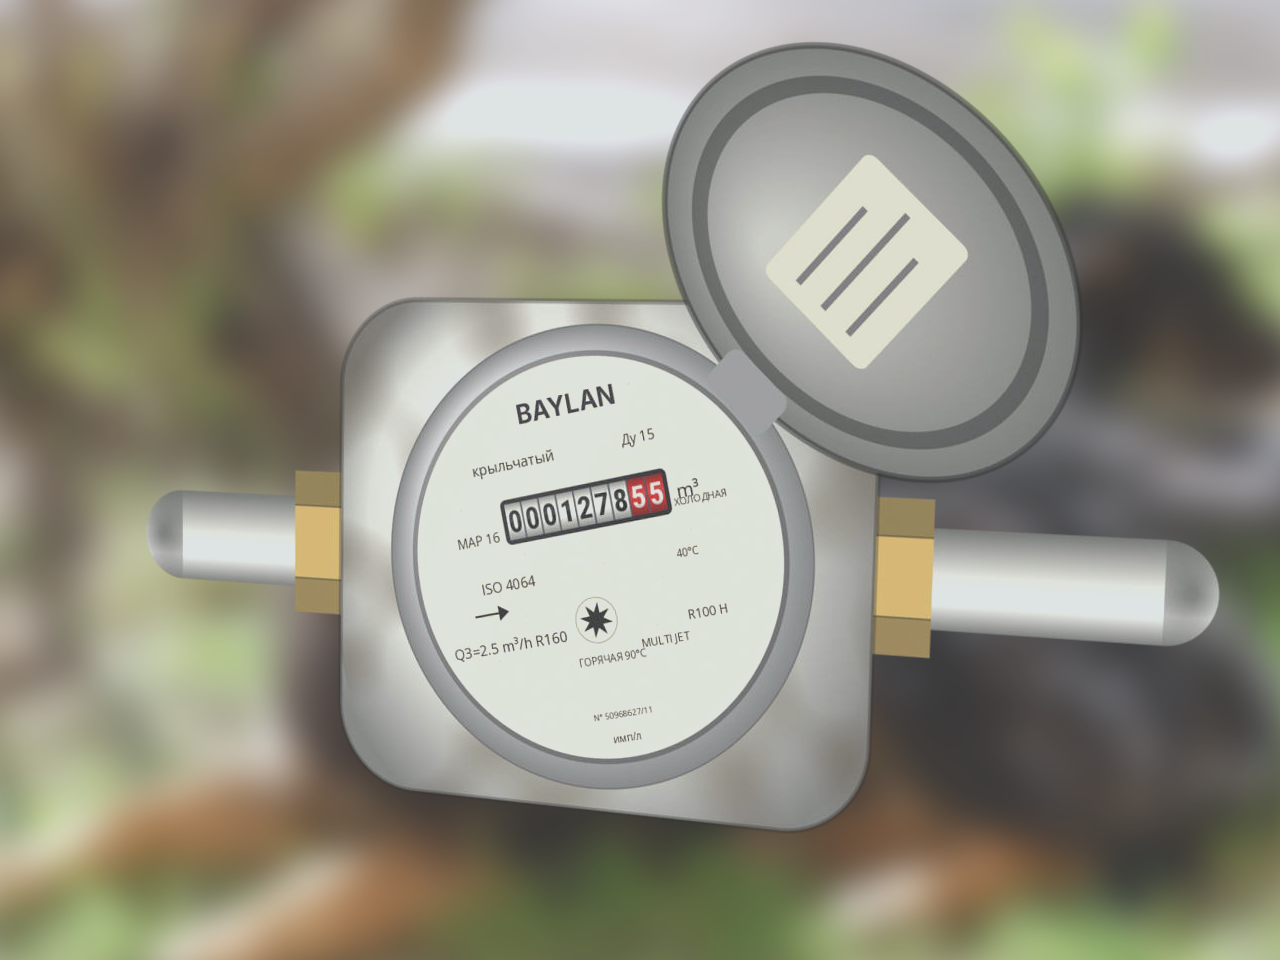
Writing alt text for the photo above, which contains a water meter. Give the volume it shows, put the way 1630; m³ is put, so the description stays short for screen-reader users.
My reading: 1278.55; m³
